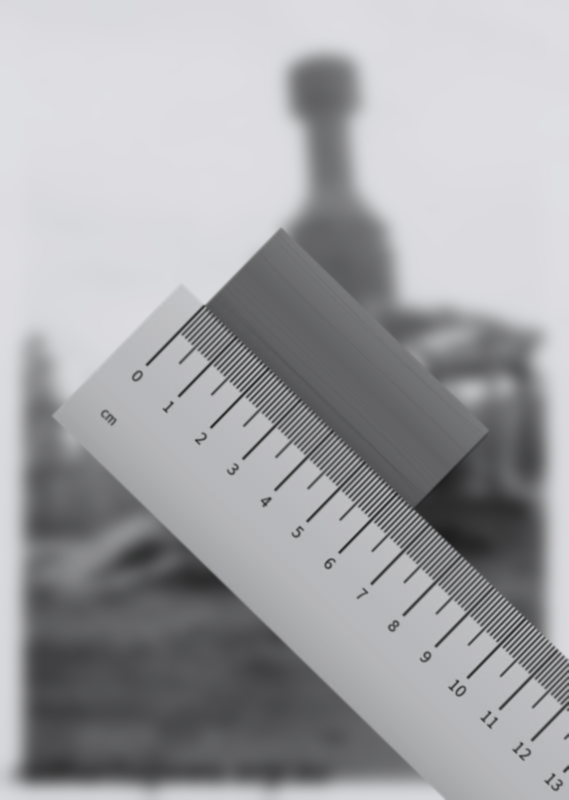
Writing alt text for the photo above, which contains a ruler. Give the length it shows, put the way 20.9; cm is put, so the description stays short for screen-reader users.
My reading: 6.5; cm
